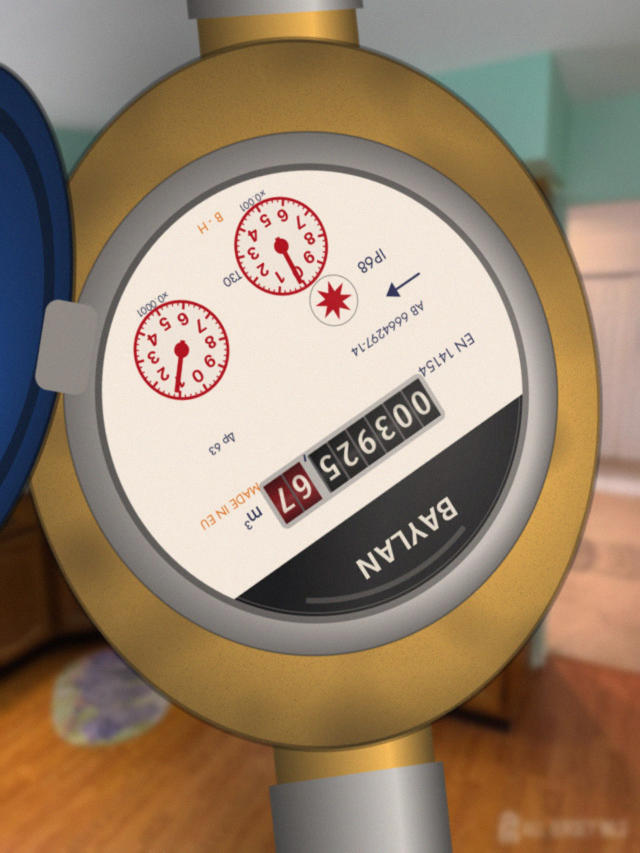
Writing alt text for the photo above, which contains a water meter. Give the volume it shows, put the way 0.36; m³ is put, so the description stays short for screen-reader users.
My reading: 3925.6701; m³
